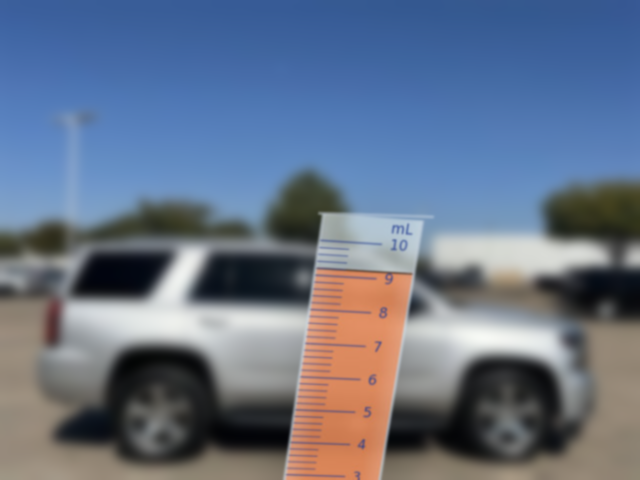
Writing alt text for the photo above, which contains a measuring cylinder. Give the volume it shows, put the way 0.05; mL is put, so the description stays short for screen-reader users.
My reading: 9.2; mL
